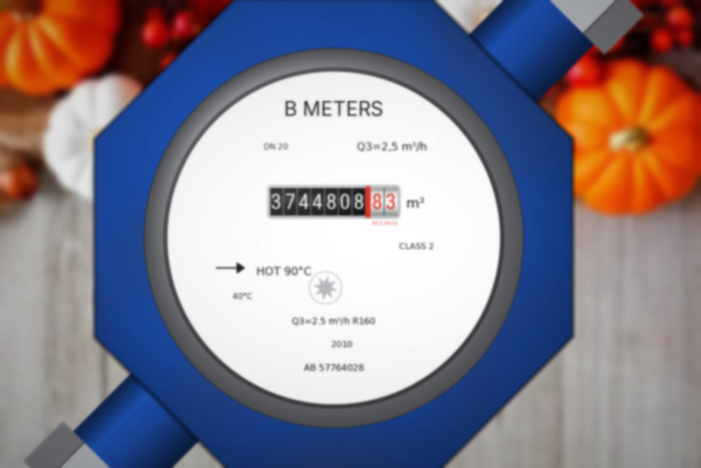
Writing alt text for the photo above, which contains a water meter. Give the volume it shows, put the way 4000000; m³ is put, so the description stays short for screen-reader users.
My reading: 3744808.83; m³
